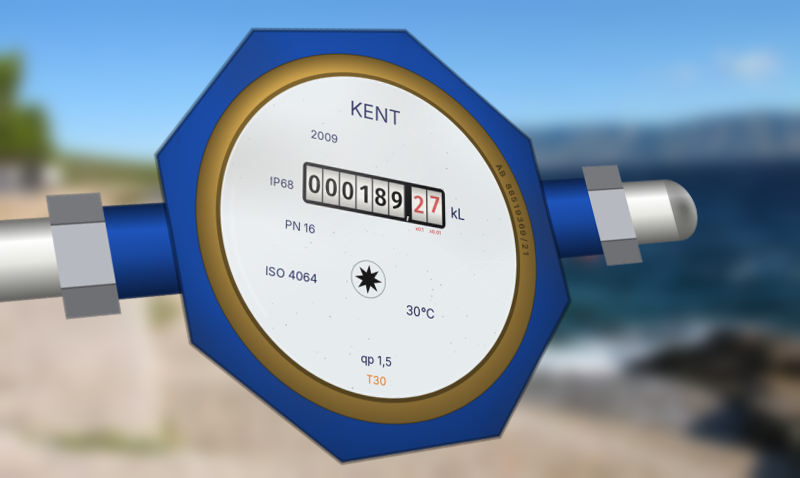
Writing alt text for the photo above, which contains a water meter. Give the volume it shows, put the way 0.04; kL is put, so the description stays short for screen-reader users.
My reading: 189.27; kL
